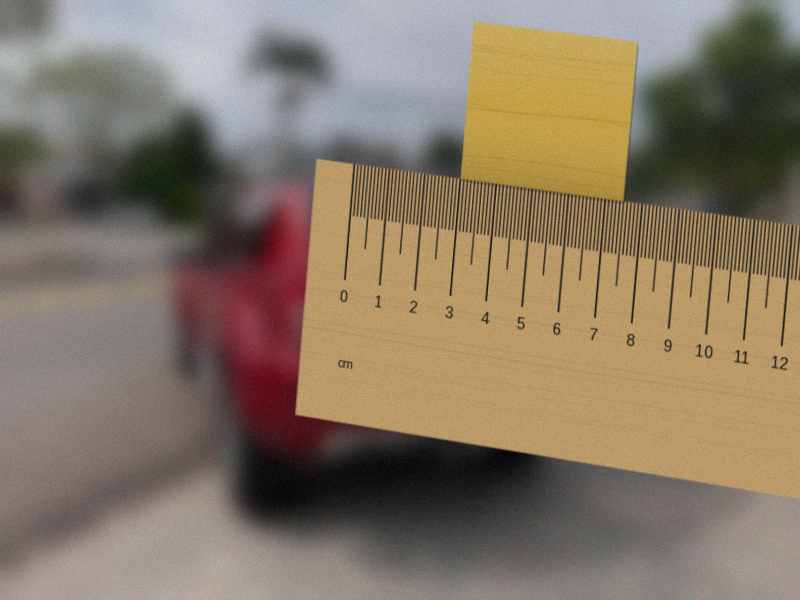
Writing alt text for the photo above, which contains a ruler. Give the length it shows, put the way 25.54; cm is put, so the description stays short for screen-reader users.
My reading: 4.5; cm
